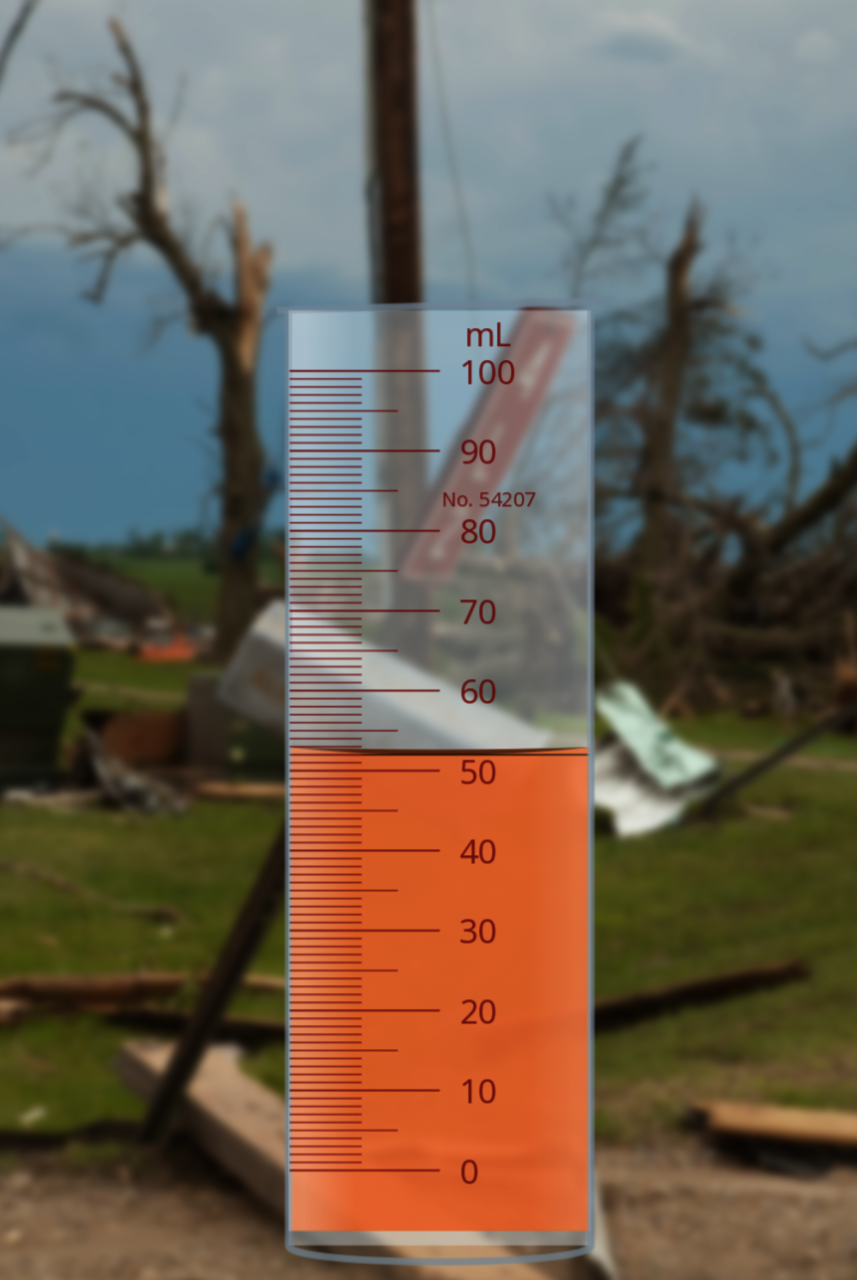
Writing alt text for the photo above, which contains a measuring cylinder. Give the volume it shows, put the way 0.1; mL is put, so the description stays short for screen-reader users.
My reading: 52; mL
